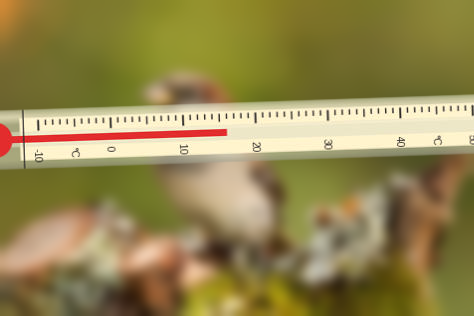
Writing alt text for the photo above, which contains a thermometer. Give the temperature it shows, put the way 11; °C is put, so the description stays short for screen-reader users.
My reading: 16; °C
